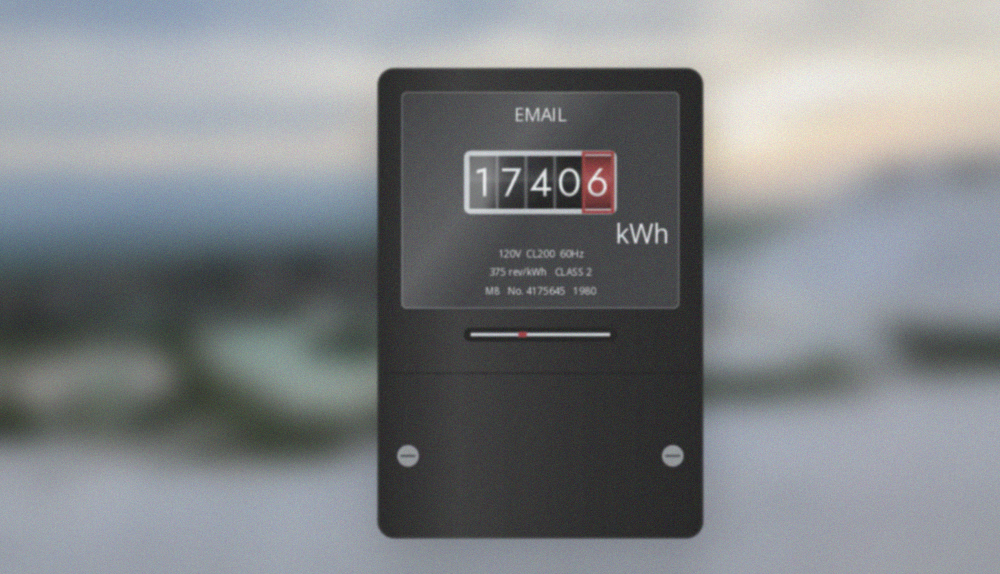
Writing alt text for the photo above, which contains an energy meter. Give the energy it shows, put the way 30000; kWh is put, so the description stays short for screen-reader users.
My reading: 1740.6; kWh
